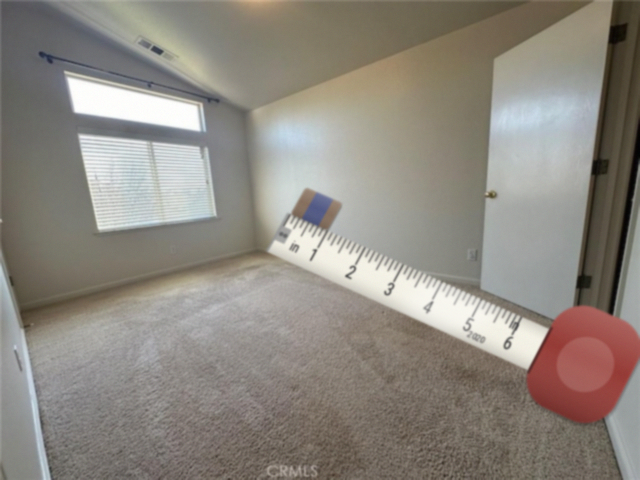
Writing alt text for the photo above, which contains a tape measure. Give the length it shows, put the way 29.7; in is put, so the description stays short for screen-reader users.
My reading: 1; in
